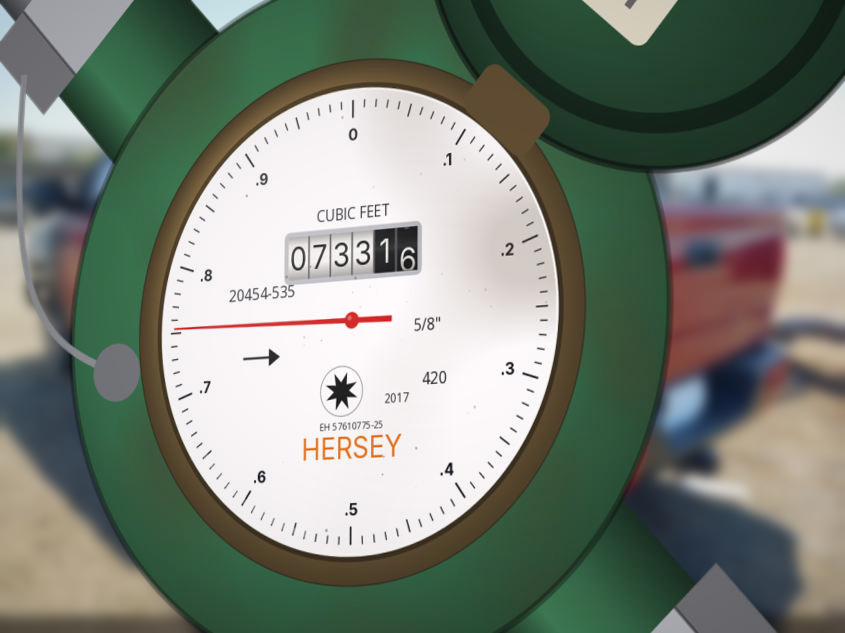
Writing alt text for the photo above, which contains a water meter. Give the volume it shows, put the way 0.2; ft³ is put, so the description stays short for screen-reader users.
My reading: 73315.75; ft³
